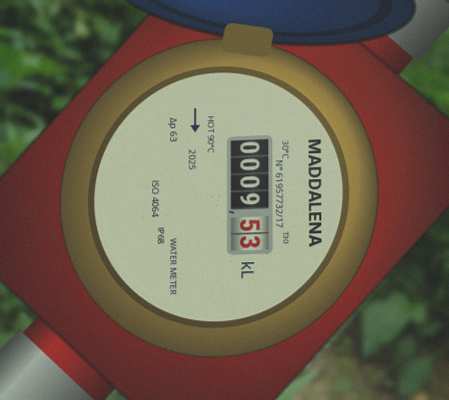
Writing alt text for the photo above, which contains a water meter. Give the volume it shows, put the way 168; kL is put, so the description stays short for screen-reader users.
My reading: 9.53; kL
